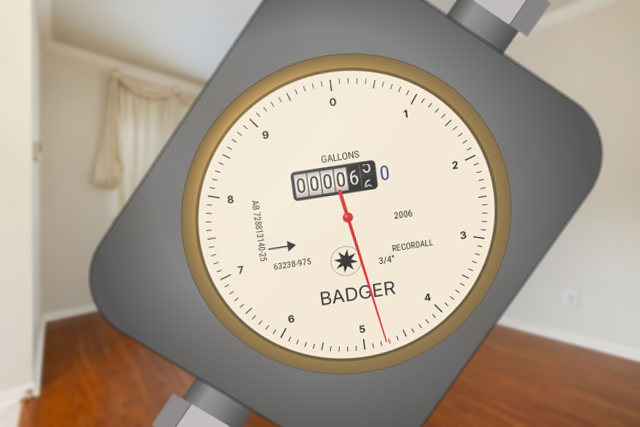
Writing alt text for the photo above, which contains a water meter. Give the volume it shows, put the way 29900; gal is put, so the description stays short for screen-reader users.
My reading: 654.7; gal
